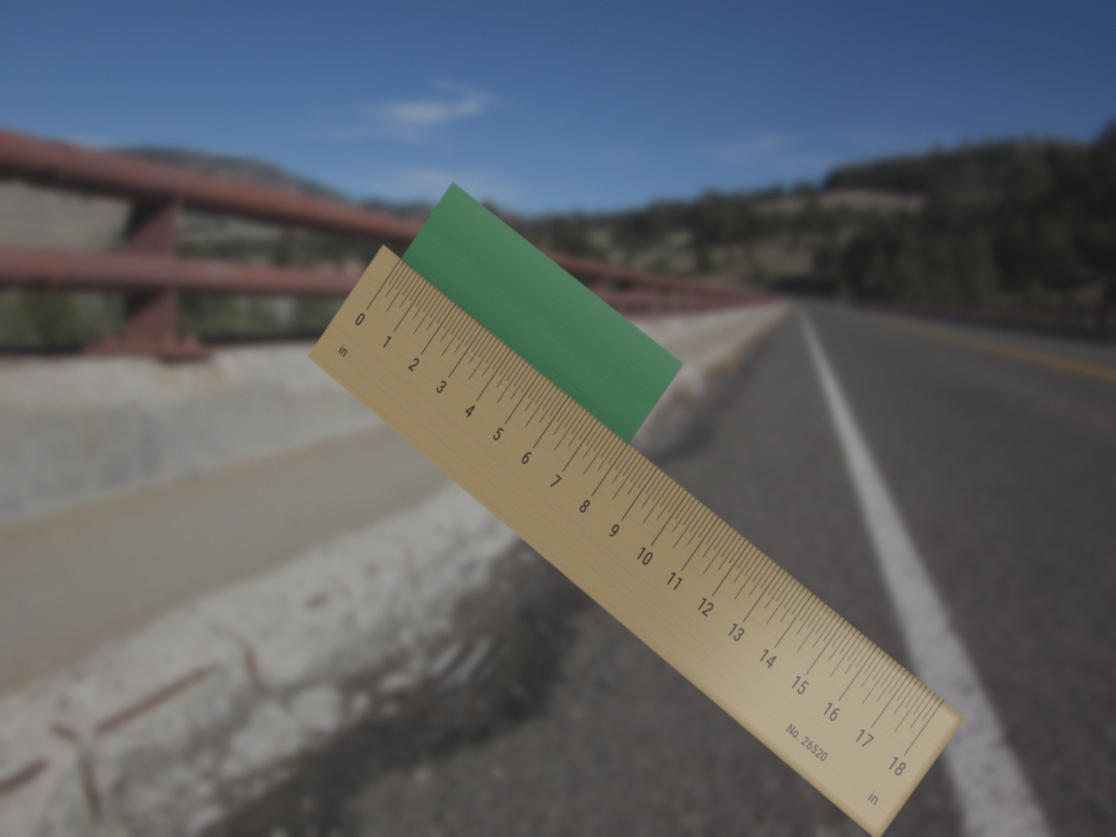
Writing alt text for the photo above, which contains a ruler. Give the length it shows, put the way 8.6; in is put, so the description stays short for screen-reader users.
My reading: 8; in
